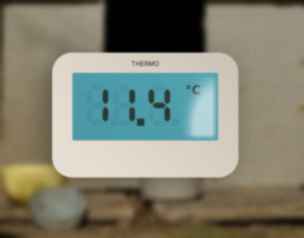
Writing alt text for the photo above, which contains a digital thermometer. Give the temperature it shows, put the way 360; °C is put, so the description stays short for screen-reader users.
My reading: 11.4; °C
